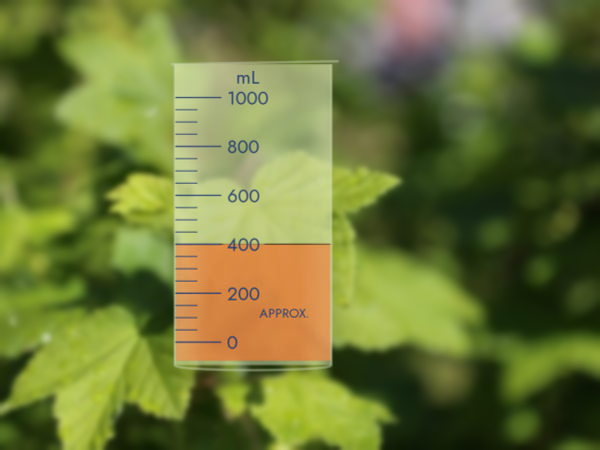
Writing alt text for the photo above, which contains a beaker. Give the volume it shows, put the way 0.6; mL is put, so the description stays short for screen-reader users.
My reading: 400; mL
